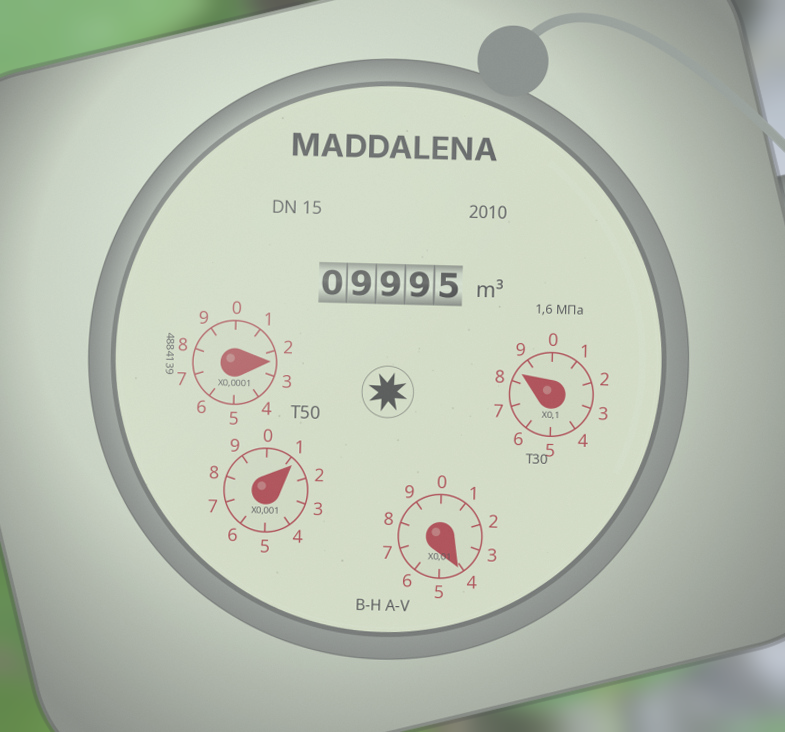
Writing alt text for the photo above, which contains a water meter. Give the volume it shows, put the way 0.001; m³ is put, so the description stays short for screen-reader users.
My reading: 9995.8412; m³
